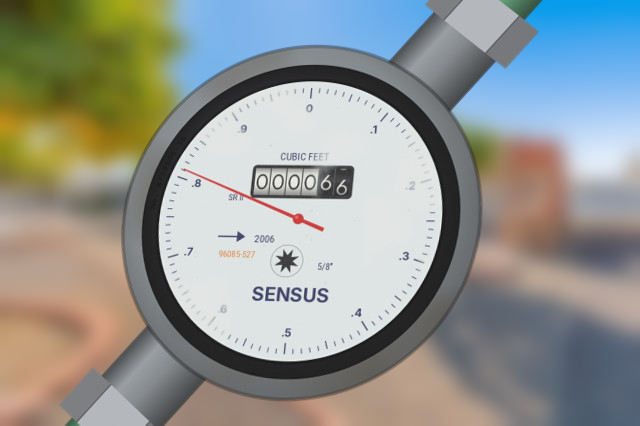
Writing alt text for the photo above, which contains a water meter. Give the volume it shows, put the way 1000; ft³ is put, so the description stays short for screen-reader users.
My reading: 65.81; ft³
